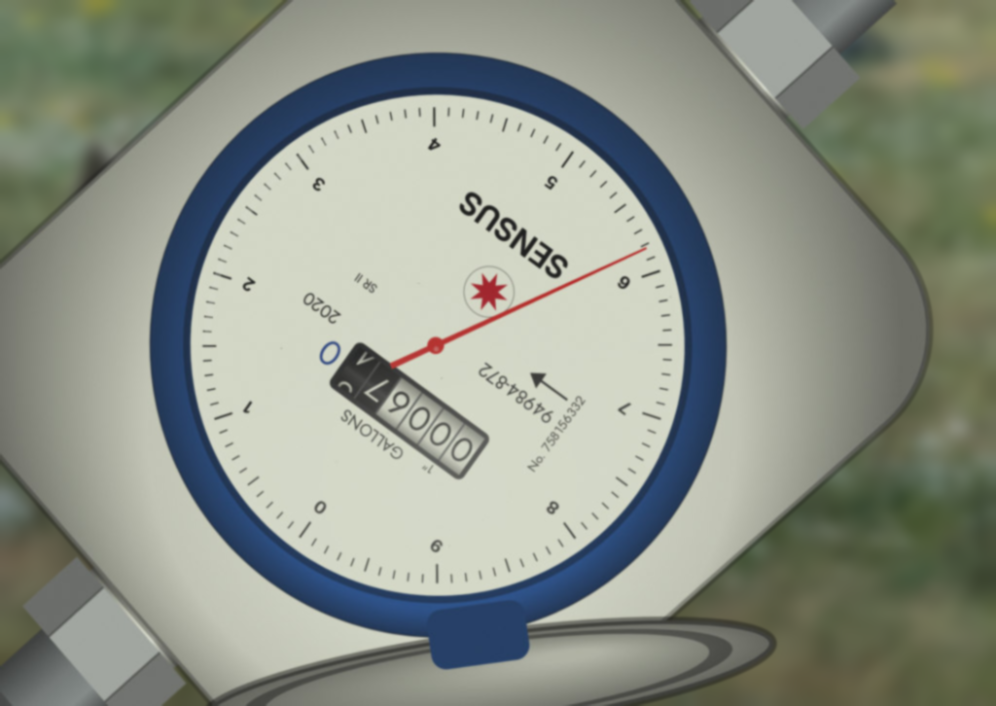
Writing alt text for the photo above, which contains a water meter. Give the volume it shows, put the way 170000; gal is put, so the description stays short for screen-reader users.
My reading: 6735.8; gal
